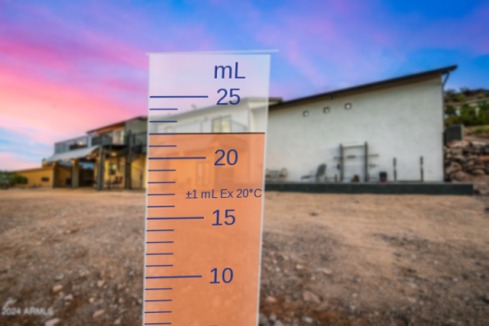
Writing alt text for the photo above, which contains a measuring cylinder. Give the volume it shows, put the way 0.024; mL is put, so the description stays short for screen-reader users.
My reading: 22; mL
